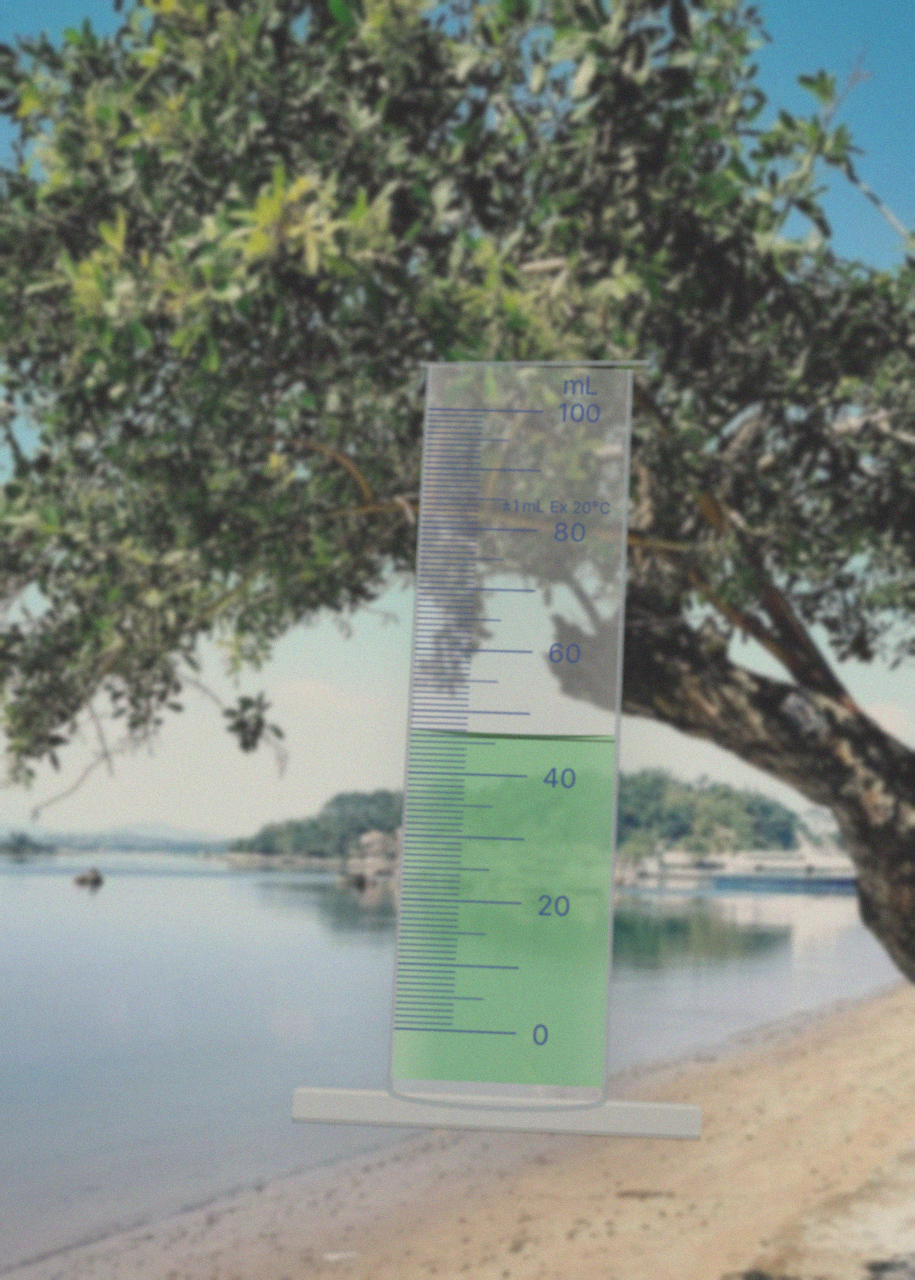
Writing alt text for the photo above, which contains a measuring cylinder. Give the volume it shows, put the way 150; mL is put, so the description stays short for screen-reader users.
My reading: 46; mL
